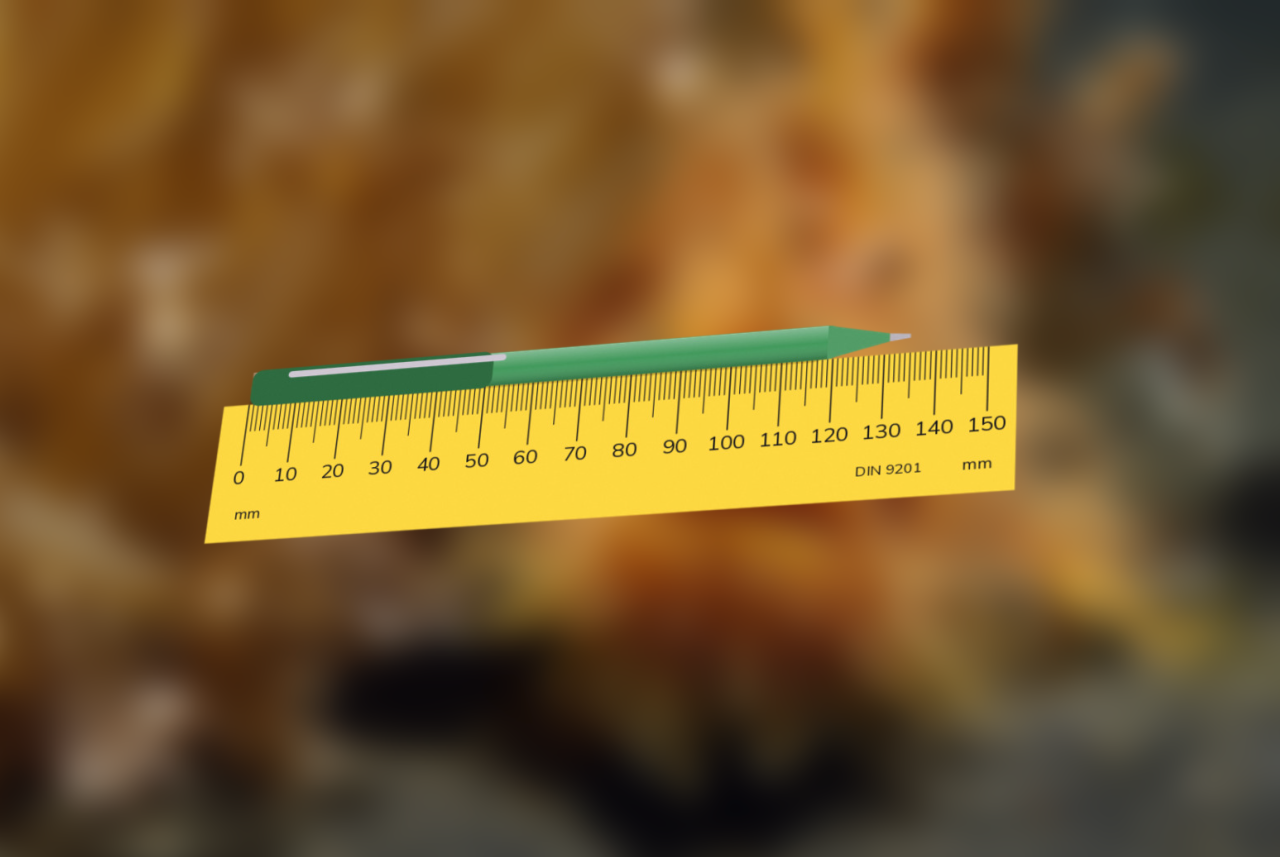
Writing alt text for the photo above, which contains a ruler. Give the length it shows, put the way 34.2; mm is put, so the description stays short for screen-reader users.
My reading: 135; mm
